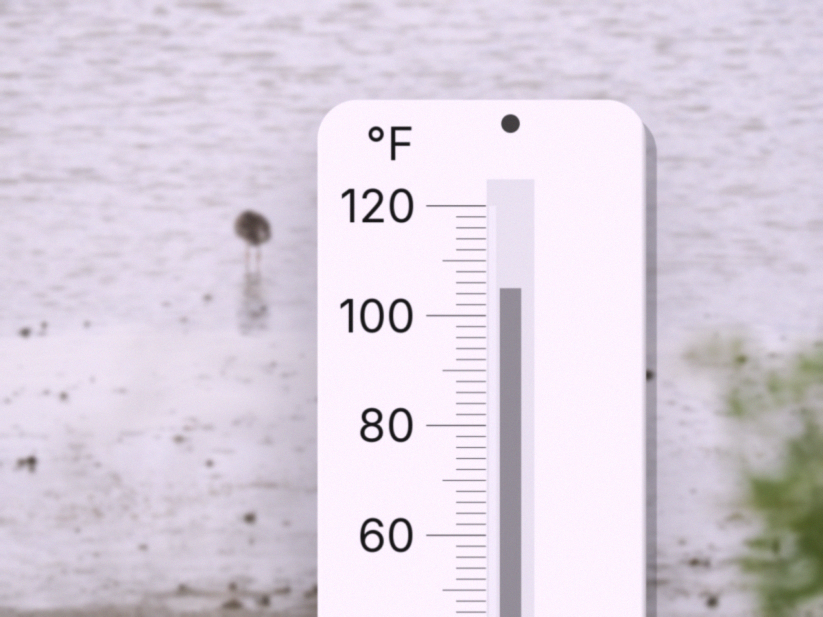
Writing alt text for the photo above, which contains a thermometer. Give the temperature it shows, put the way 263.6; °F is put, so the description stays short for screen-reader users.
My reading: 105; °F
